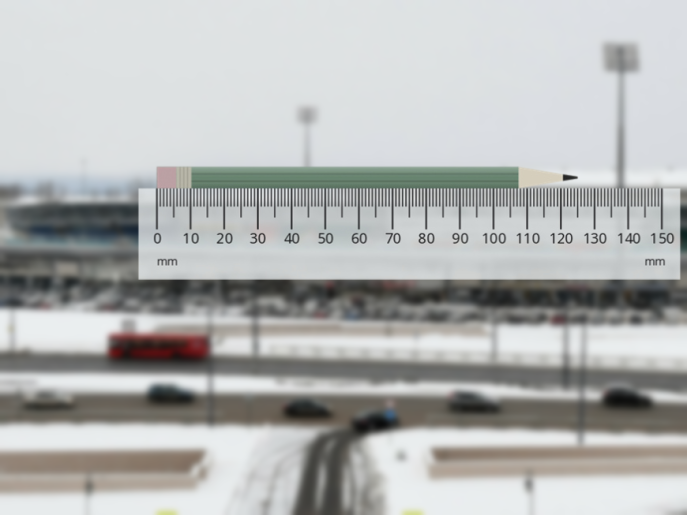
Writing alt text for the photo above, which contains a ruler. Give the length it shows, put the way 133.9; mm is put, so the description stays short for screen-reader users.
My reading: 125; mm
